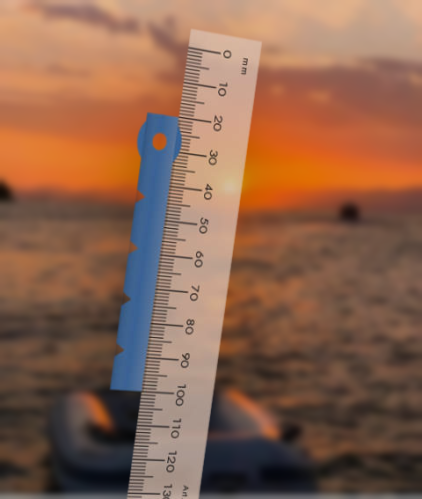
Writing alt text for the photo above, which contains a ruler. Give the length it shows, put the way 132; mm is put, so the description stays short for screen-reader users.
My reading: 80; mm
